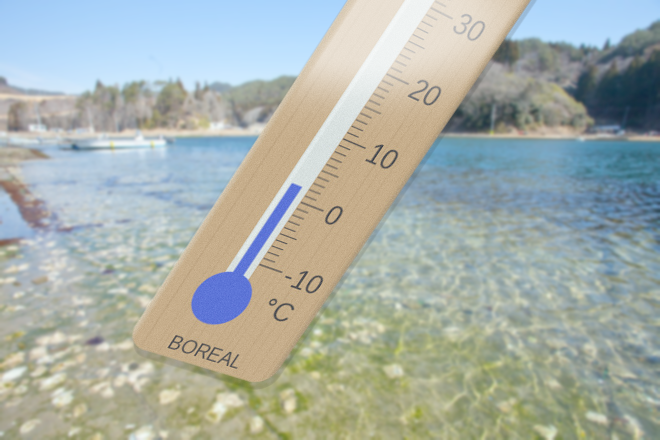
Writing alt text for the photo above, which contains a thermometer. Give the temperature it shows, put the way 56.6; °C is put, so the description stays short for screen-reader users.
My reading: 2; °C
